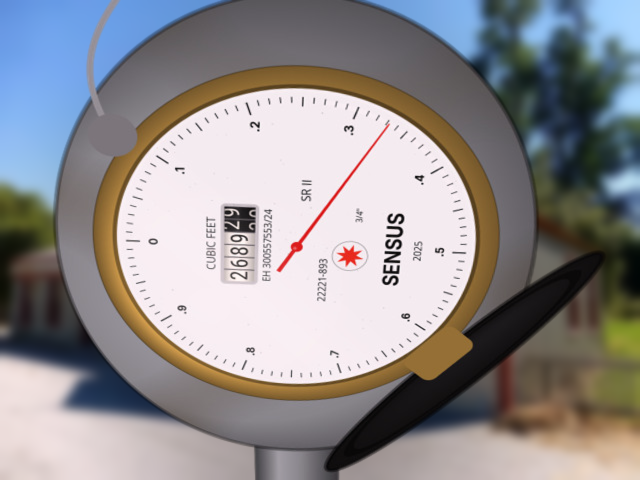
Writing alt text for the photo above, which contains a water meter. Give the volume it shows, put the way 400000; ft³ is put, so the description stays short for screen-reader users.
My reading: 268929.33; ft³
